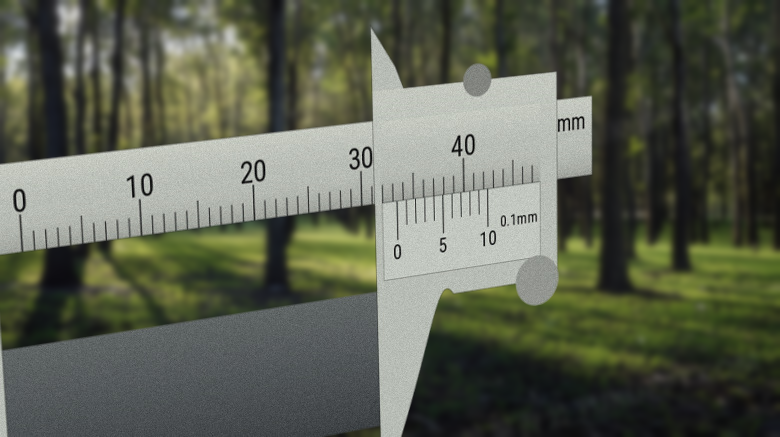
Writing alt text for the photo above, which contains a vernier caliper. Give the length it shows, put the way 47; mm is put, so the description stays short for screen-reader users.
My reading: 33.4; mm
